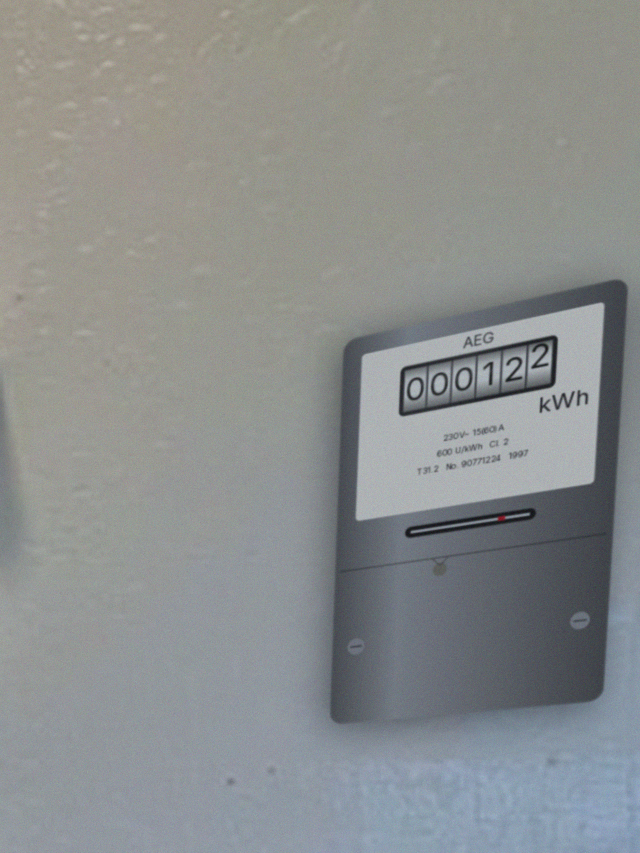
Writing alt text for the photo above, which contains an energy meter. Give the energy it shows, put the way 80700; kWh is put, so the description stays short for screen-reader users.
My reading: 122; kWh
